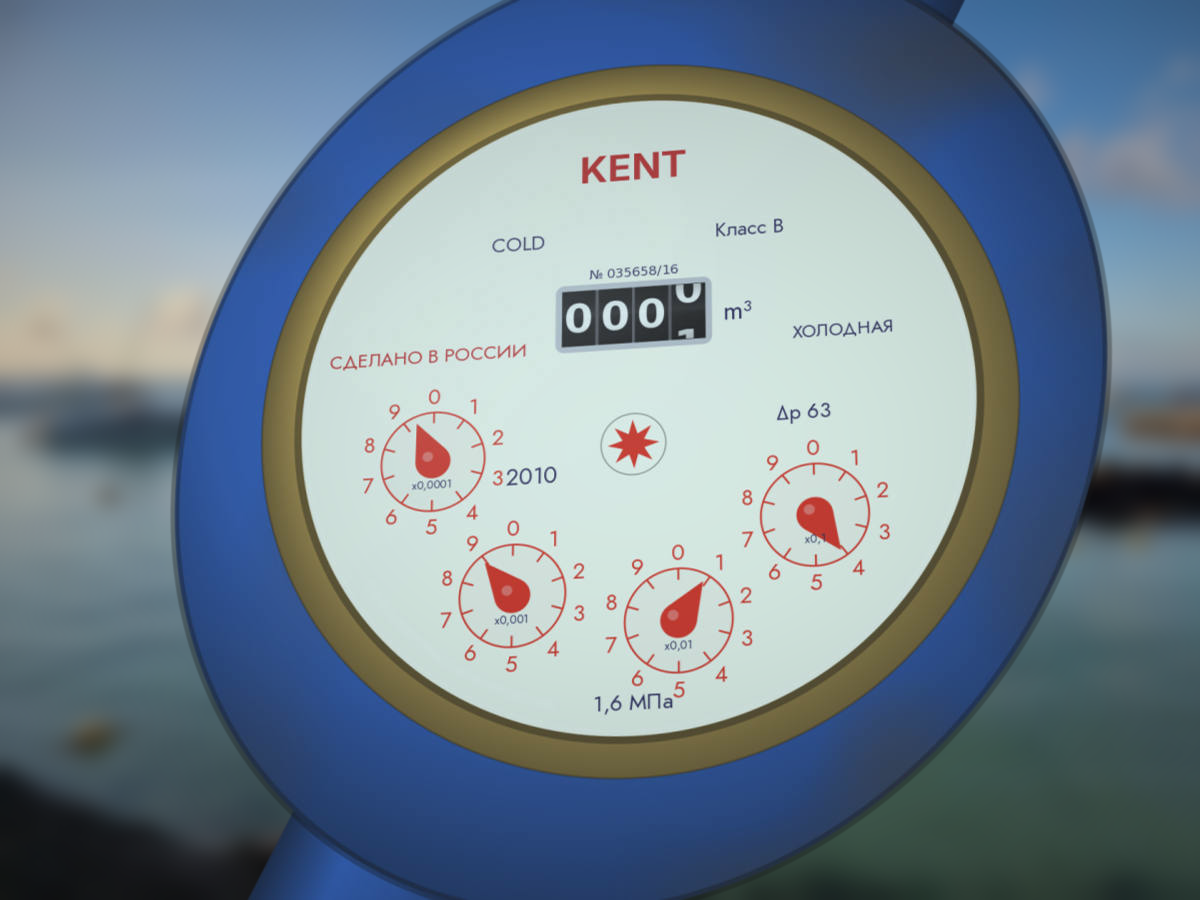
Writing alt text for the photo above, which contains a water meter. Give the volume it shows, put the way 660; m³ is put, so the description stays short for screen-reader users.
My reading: 0.4089; m³
